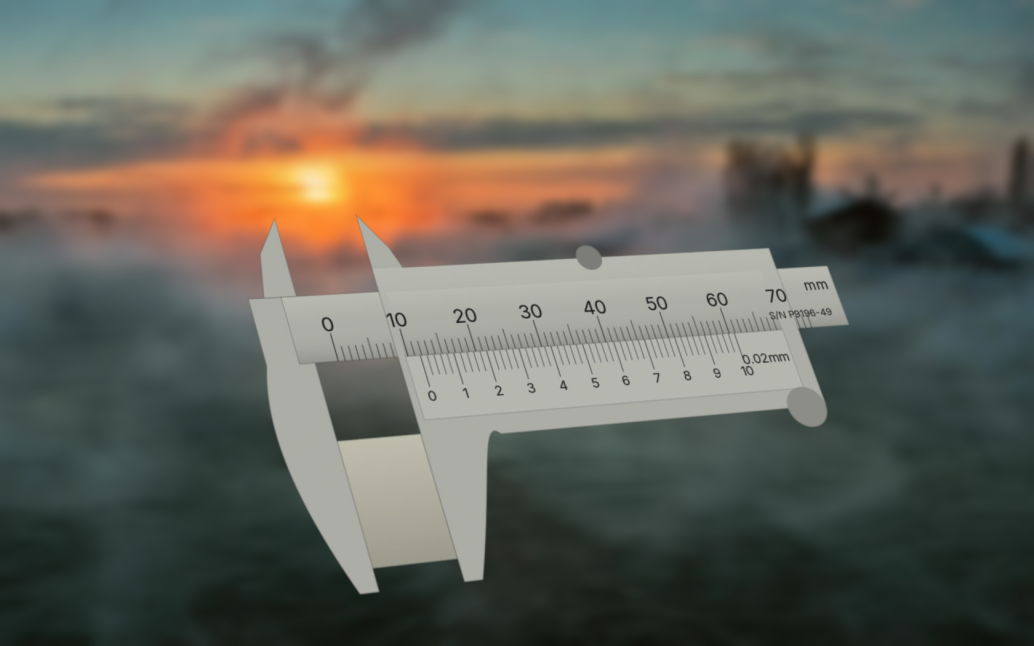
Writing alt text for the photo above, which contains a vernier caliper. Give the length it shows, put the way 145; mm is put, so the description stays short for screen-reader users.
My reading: 11.8; mm
